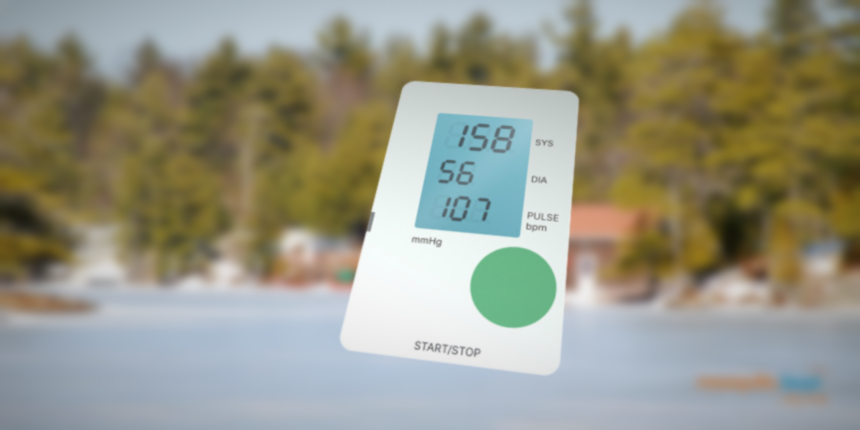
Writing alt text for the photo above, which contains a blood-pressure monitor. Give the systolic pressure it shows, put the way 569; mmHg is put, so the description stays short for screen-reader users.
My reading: 158; mmHg
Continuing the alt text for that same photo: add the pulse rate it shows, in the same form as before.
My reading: 107; bpm
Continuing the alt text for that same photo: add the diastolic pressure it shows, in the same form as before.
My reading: 56; mmHg
